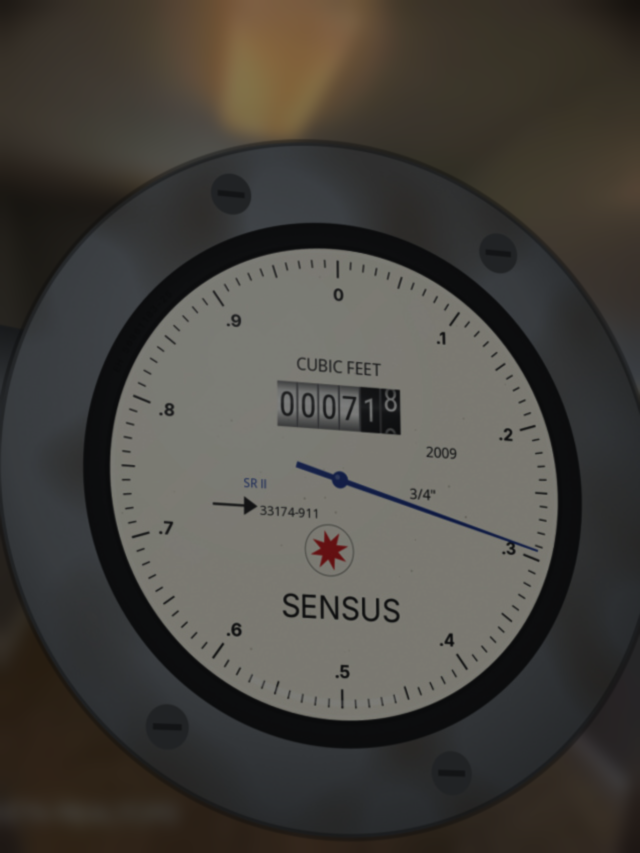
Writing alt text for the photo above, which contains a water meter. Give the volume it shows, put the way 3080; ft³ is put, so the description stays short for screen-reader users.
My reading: 718.29; ft³
